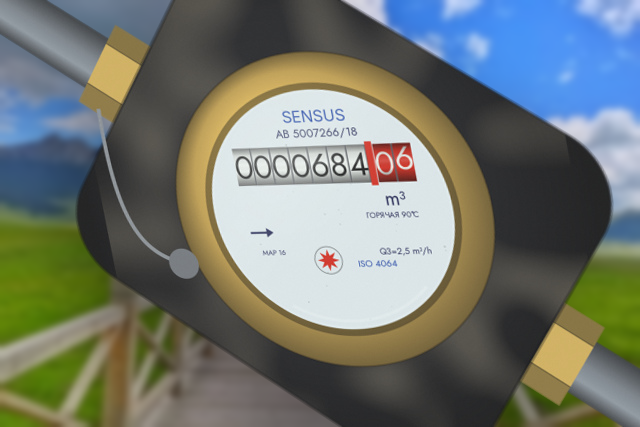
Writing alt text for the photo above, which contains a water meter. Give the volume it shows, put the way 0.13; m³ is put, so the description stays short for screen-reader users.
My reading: 684.06; m³
